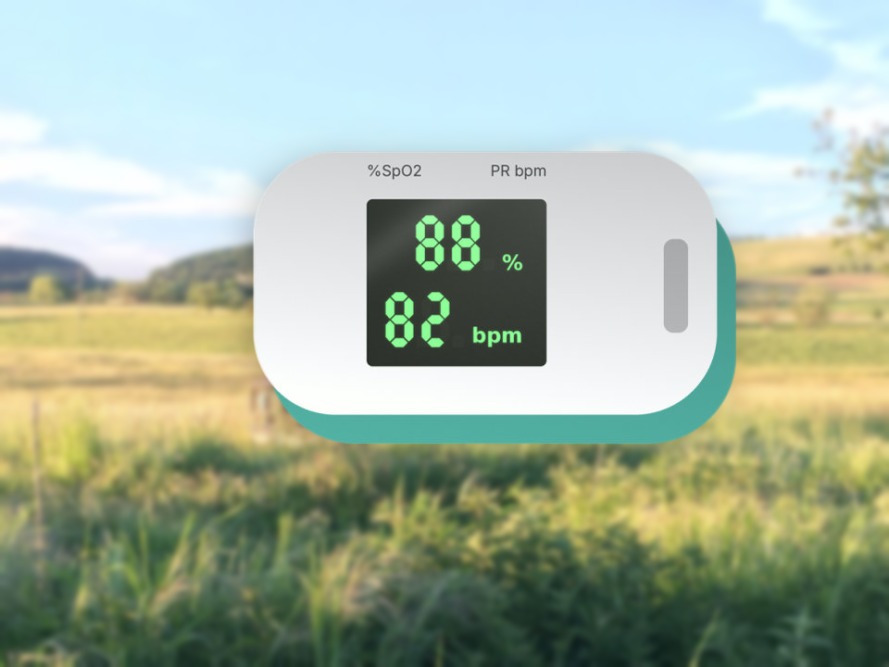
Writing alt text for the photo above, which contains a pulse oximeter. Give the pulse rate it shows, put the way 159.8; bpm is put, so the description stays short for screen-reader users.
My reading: 82; bpm
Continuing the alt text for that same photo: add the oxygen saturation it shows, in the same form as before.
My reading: 88; %
